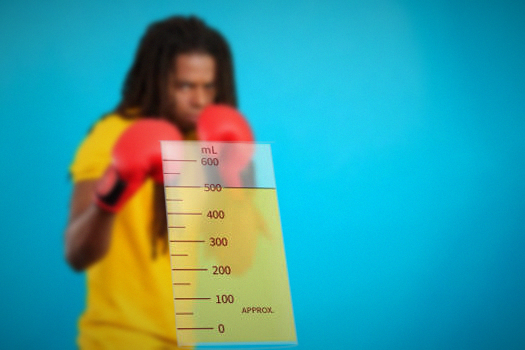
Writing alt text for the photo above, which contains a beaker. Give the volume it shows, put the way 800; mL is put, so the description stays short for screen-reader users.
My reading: 500; mL
